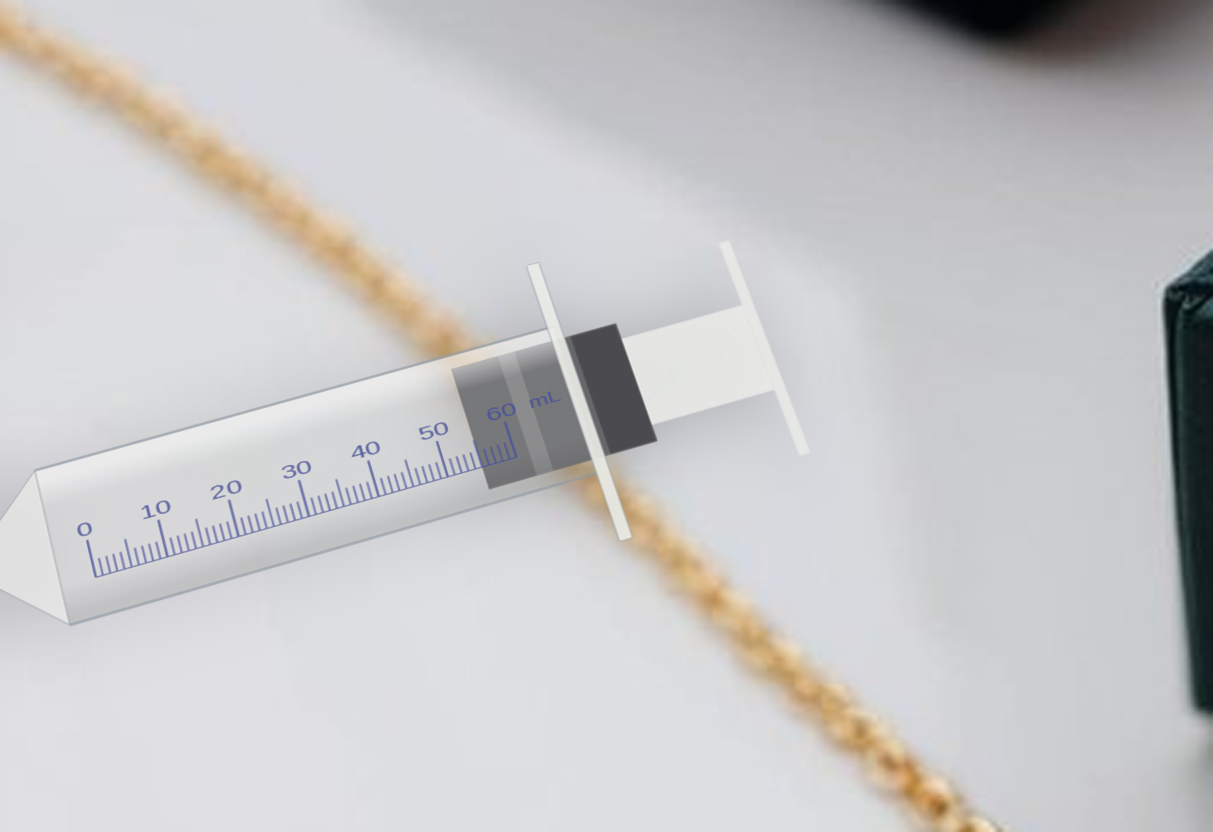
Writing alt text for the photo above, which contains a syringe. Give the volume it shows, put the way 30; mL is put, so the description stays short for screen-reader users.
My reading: 55; mL
